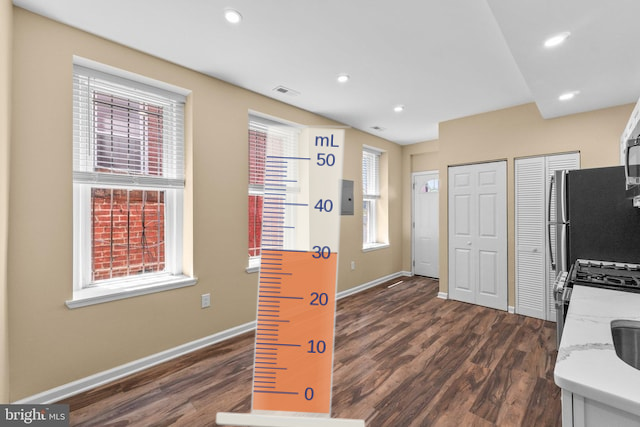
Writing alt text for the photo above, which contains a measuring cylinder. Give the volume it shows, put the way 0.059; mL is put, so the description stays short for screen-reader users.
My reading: 30; mL
